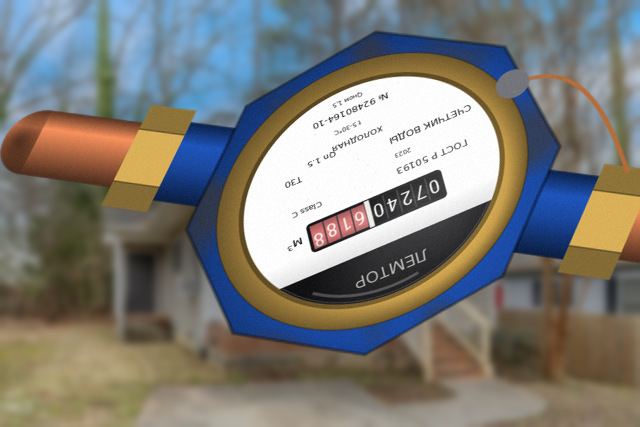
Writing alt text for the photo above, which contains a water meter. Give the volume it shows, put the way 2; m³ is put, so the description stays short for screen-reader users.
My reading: 7240.6188; m³
